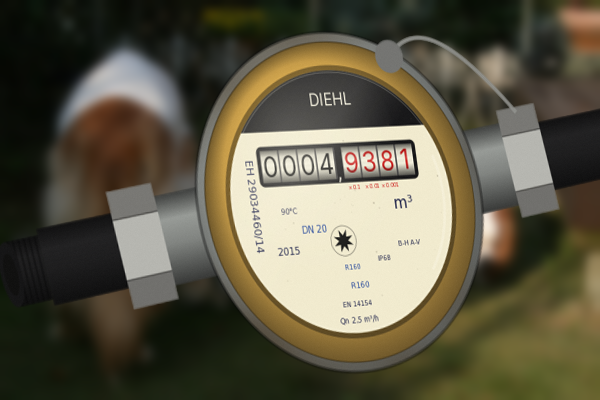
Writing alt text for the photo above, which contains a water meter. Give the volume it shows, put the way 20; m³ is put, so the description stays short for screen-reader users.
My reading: 4.9381; m³
